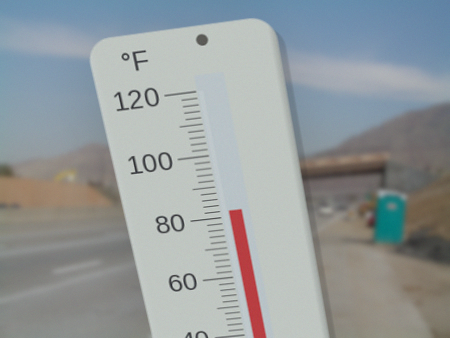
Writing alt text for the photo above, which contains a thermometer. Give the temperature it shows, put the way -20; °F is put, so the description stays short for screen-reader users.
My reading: 82; °F
